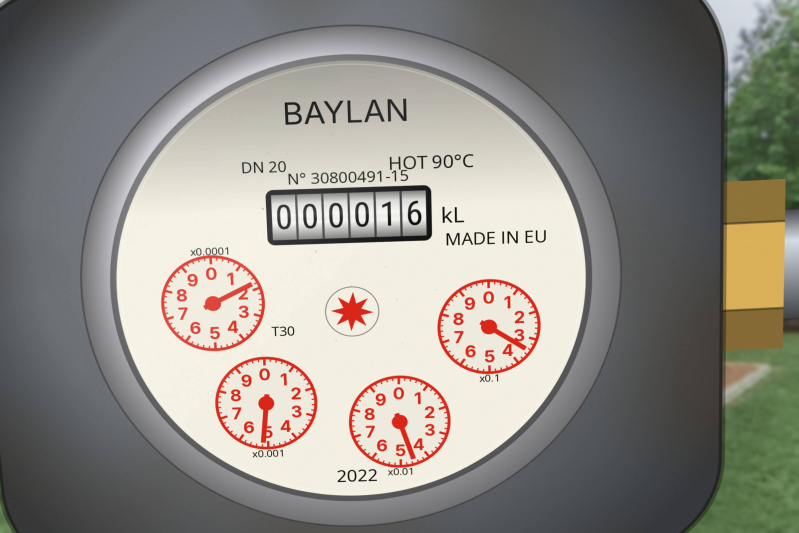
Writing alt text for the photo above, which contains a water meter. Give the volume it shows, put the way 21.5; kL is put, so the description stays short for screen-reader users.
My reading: 16.3451; kL
